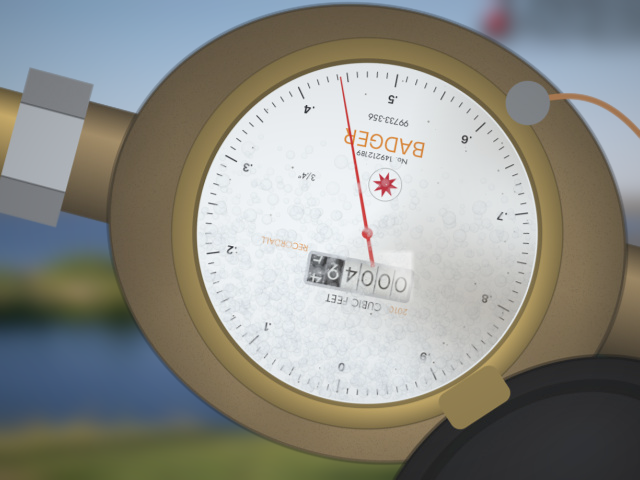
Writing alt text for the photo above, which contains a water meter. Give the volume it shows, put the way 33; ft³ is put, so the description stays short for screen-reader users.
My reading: 494.44; ft³
